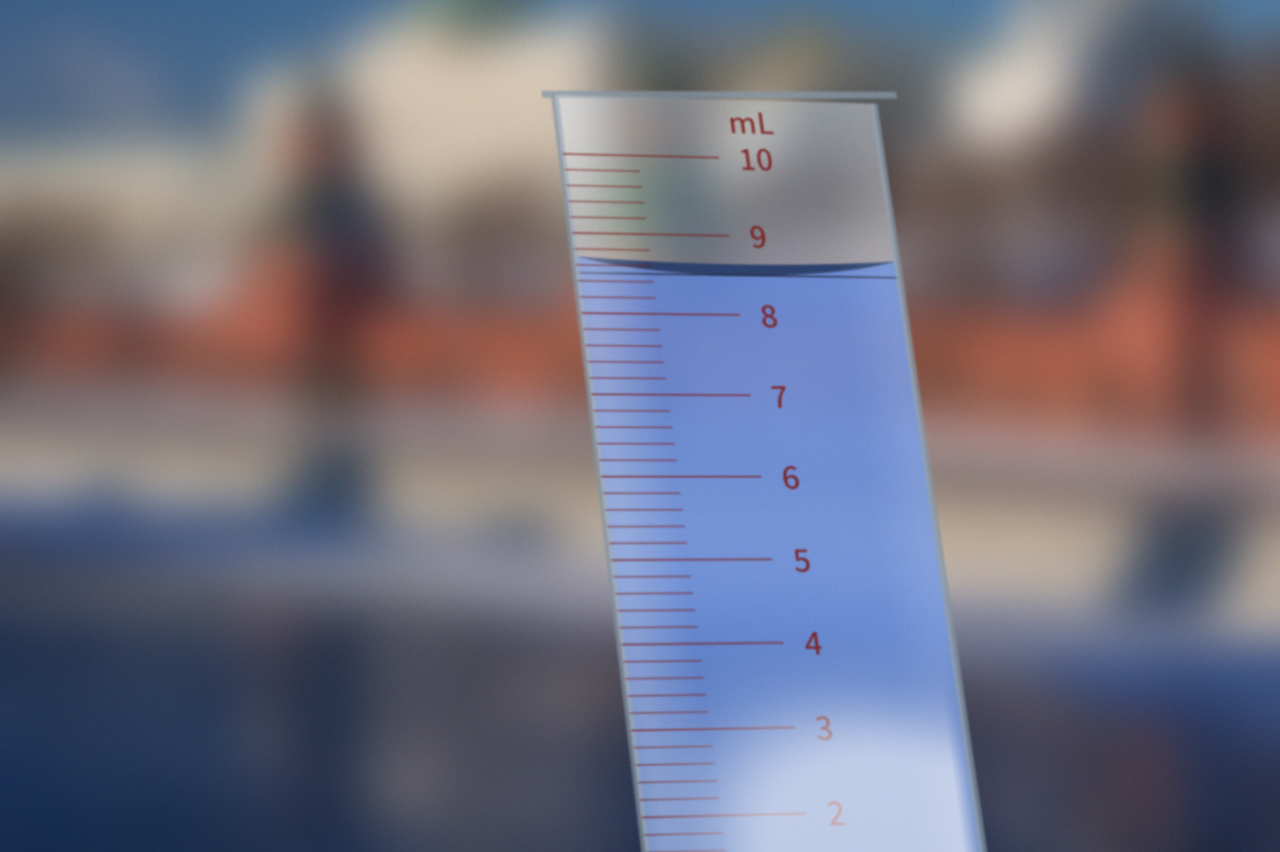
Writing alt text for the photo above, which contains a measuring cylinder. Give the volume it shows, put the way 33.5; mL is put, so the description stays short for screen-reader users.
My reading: 8.5; mL
